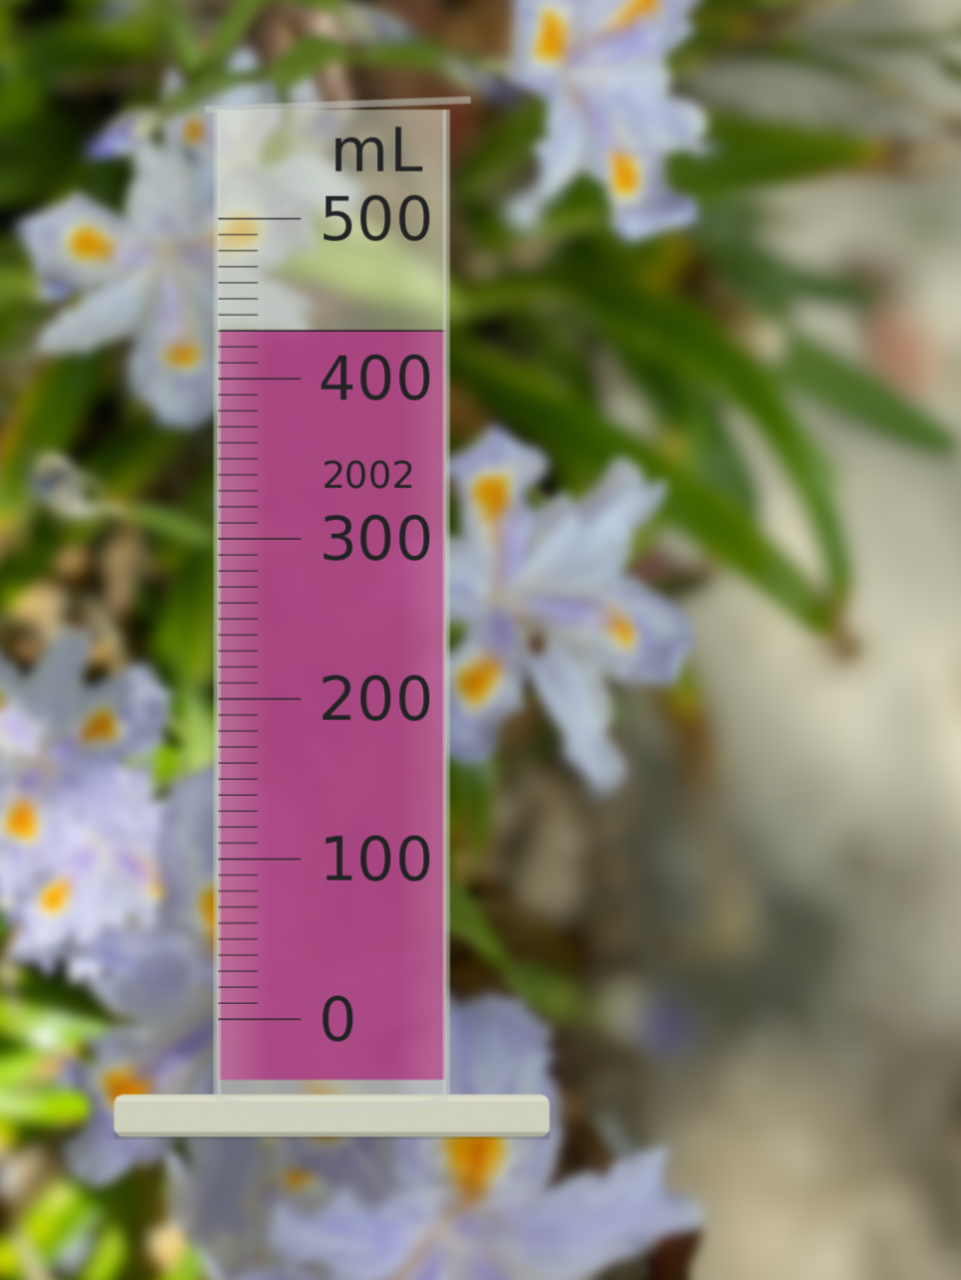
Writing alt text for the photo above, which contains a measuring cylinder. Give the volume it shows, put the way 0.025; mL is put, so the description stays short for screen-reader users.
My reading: 430; mL
